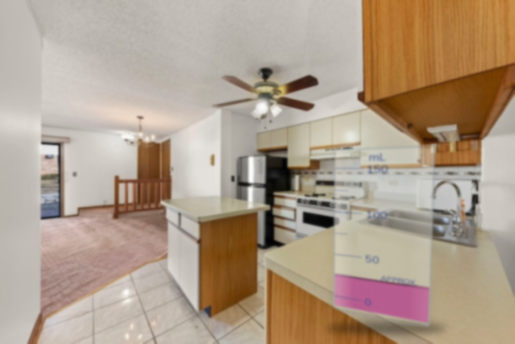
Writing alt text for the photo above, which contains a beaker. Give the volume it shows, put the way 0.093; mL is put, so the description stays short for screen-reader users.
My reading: 25; mL
